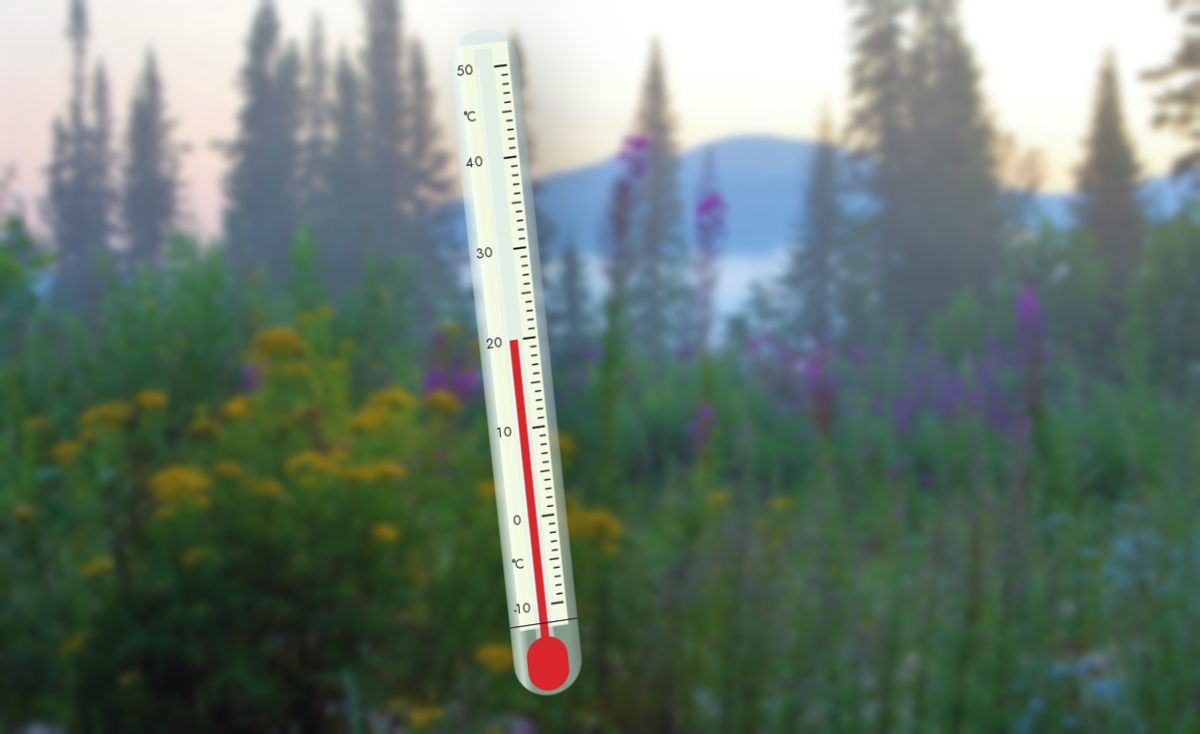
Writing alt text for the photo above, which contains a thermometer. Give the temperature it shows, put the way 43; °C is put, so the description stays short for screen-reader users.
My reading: 20; °C
